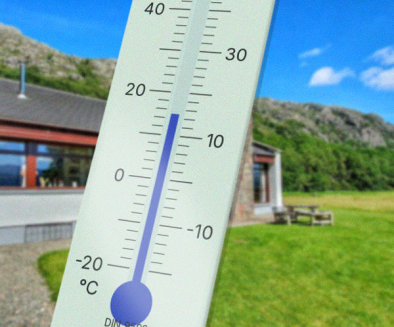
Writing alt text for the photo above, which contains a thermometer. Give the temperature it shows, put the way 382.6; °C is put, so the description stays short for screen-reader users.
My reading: 15; °C
